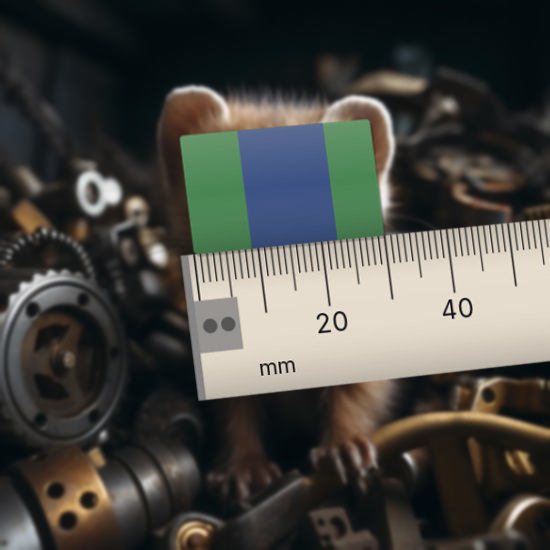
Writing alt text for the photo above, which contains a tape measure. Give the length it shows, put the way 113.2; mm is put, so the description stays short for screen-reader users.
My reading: 30; mm
